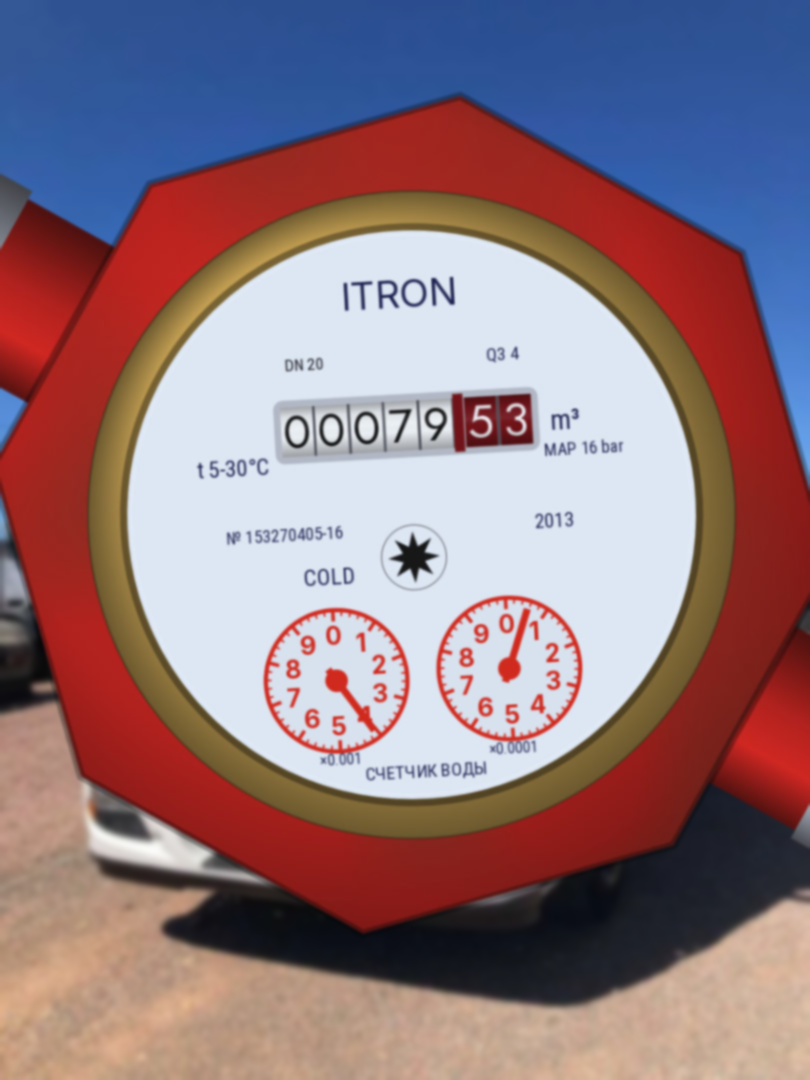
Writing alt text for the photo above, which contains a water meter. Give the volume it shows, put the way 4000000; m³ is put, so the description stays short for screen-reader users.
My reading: 79.5340; m³
